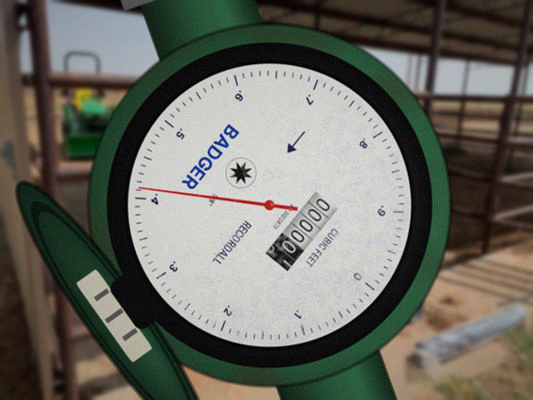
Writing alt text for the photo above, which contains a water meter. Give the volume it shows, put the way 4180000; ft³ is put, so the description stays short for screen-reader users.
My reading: 1.41; ft³
